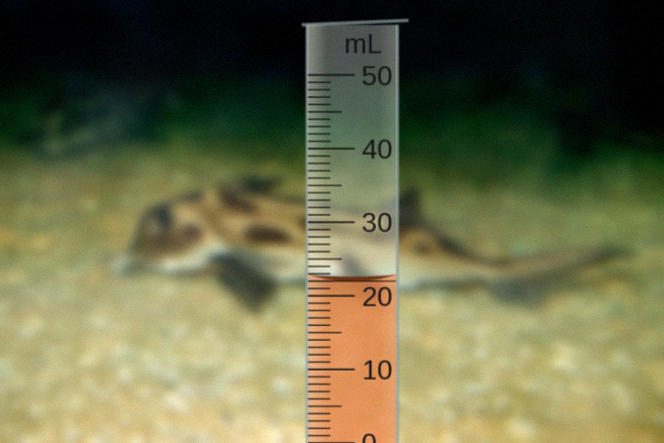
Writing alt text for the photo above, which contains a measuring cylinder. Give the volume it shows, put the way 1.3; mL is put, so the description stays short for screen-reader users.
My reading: 22; mL
